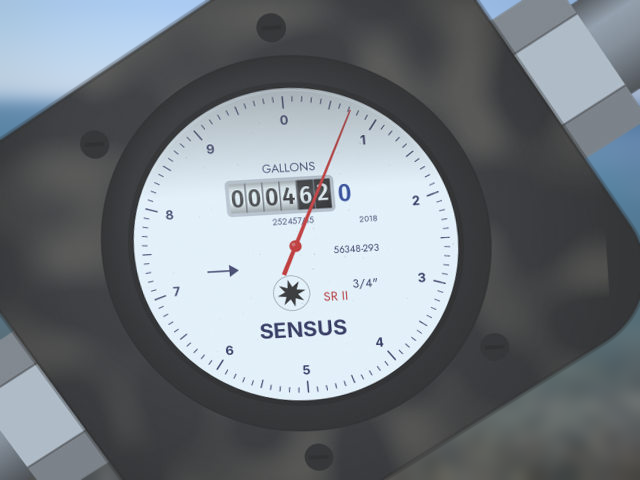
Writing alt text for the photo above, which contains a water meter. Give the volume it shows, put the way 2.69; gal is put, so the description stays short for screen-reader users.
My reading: 4620.7; gal
